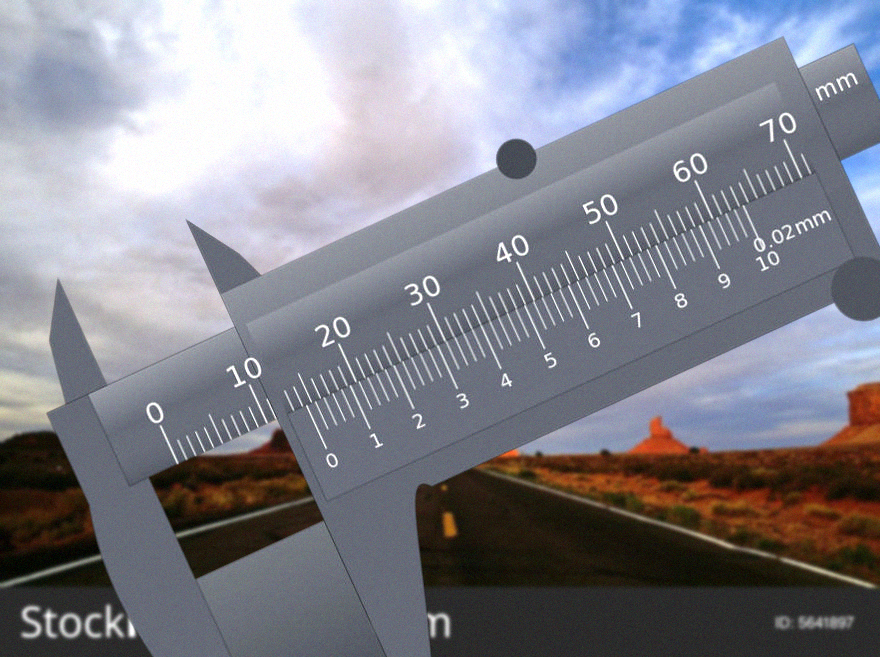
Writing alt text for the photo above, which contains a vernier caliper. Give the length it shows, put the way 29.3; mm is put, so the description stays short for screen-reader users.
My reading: 14.4; mm
